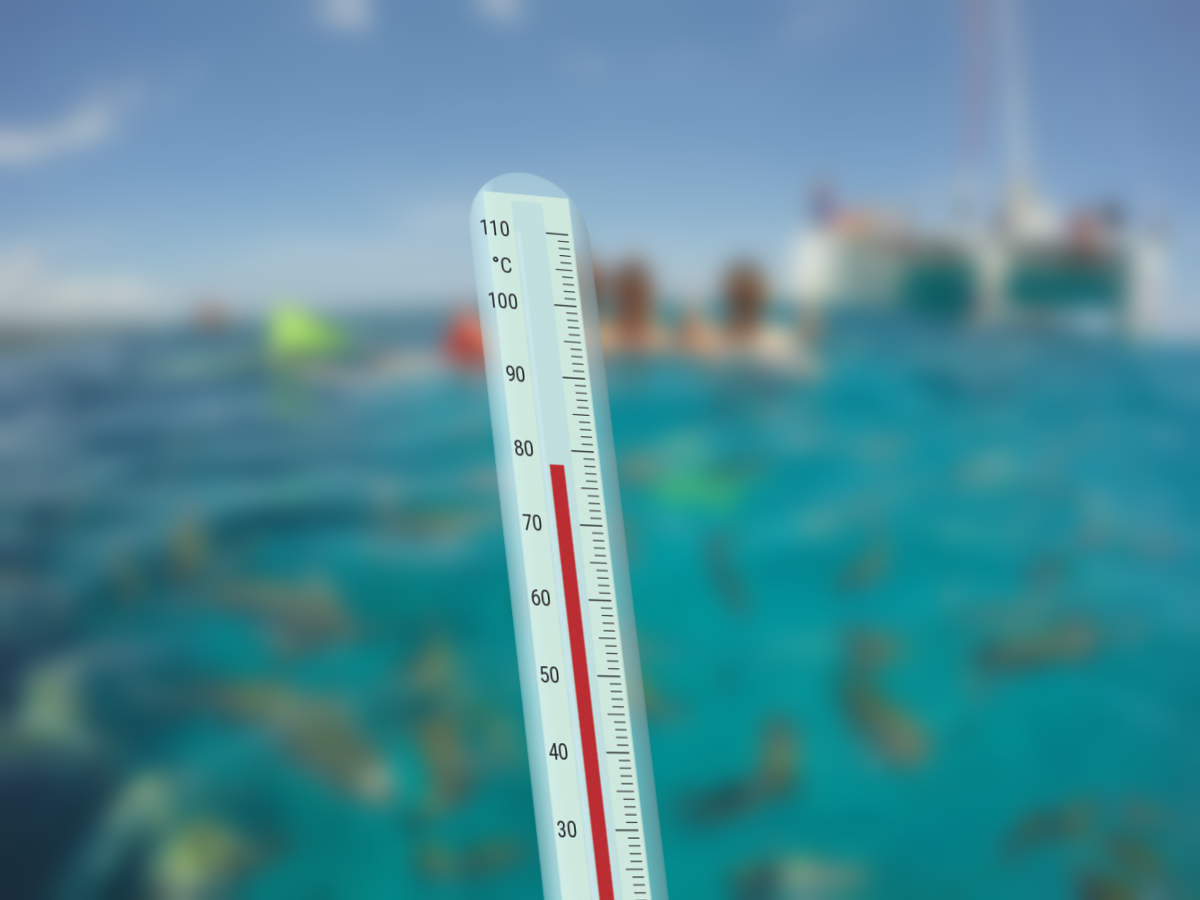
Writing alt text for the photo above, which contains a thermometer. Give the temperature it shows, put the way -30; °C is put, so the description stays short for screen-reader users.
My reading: 78; °C
